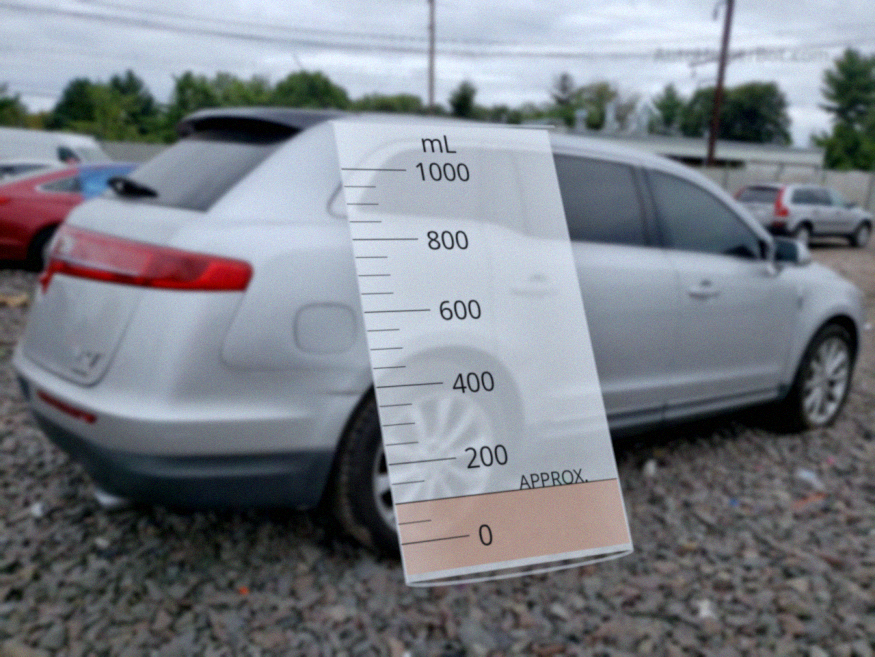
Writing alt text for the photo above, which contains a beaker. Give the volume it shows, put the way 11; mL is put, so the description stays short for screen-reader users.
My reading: 100; mL
